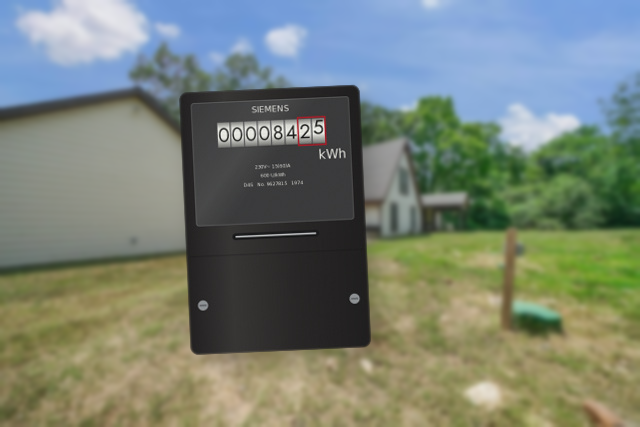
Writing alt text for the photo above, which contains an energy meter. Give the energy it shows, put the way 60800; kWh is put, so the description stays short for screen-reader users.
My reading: 84.25; kWh
